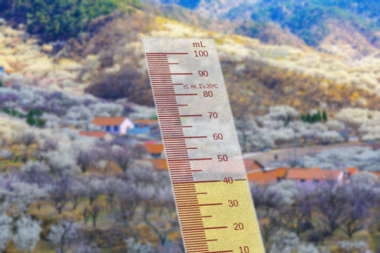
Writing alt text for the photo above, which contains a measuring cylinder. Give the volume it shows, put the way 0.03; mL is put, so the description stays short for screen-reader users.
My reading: 40; mL
